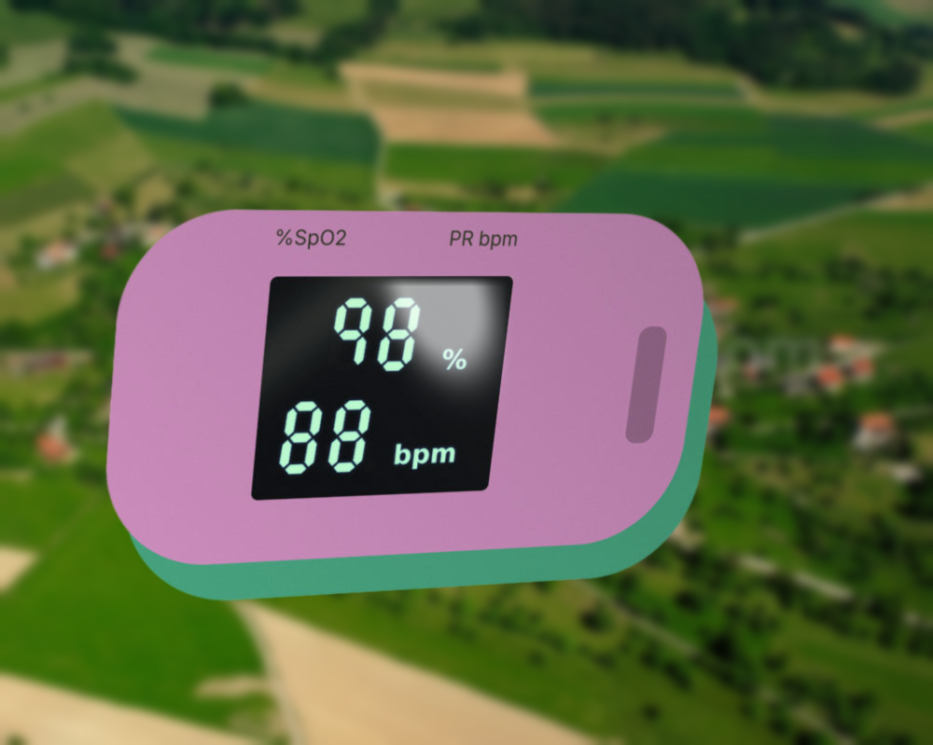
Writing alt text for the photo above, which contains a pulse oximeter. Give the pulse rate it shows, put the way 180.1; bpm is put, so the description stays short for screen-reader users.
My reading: 88; bpm
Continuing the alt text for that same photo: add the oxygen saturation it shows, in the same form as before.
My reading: 98; %
